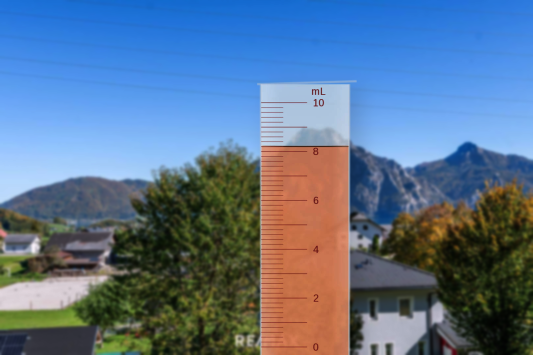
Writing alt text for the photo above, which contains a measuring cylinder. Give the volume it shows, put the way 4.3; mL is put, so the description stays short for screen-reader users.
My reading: 8.2; mL
